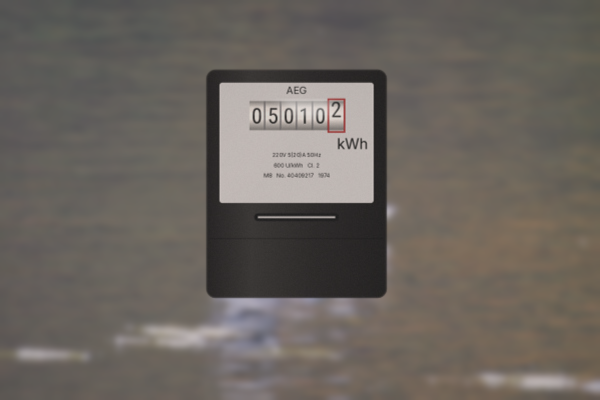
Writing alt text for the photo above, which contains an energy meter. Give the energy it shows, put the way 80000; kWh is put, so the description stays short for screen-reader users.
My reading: 5010.2; kWh
